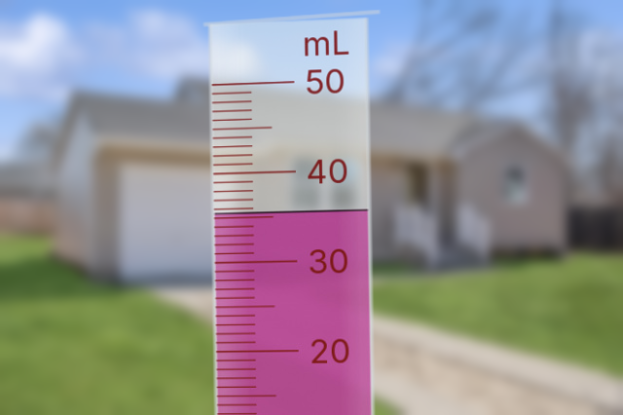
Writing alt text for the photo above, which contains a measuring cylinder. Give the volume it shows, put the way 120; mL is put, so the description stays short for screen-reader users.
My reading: 35.5; mL
